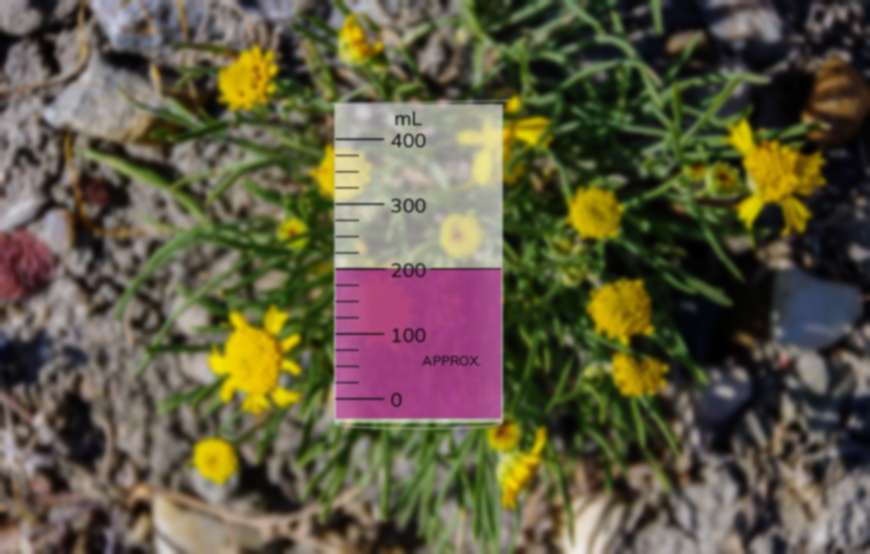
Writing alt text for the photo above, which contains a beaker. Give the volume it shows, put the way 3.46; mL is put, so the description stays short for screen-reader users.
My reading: 200; mL
